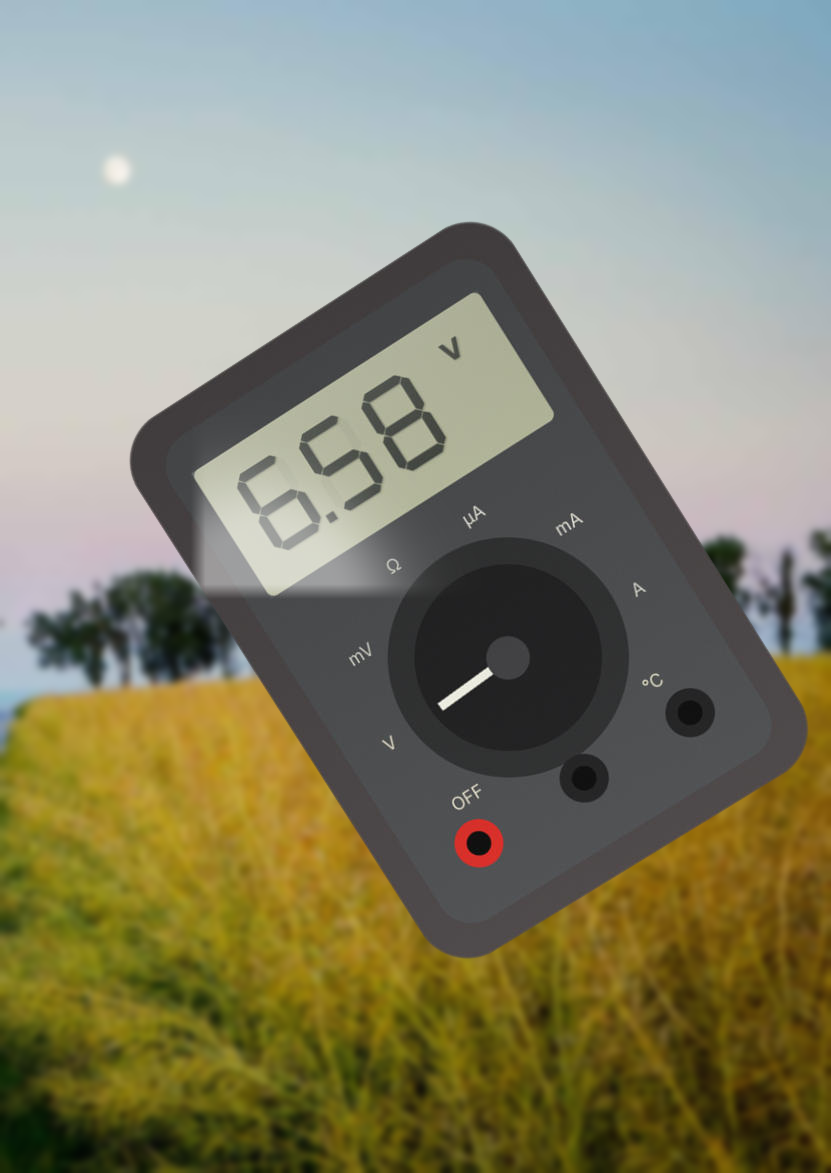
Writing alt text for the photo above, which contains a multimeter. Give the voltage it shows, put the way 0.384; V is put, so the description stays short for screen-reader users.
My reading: 6.58; V
